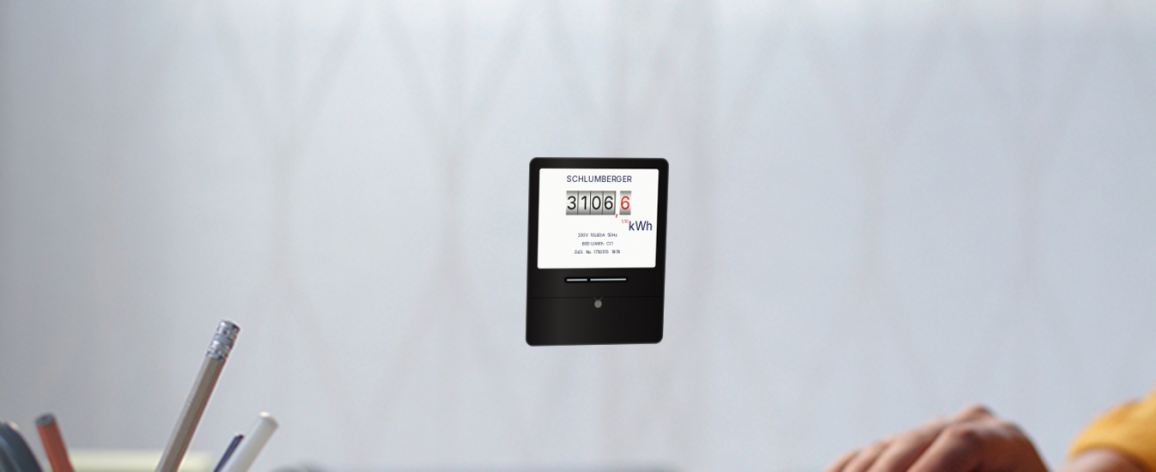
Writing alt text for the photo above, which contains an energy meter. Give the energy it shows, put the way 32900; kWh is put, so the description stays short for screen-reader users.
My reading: 3106.6; kWh
